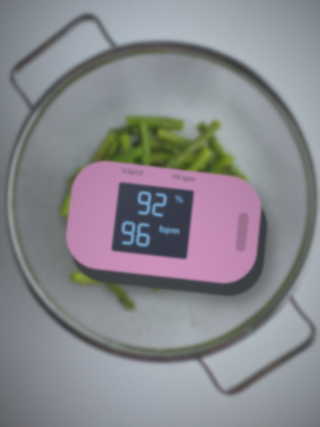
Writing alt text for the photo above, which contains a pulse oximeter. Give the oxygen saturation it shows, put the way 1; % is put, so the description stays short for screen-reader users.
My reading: 92; %
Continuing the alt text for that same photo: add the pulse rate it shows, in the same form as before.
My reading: 96; bpm
